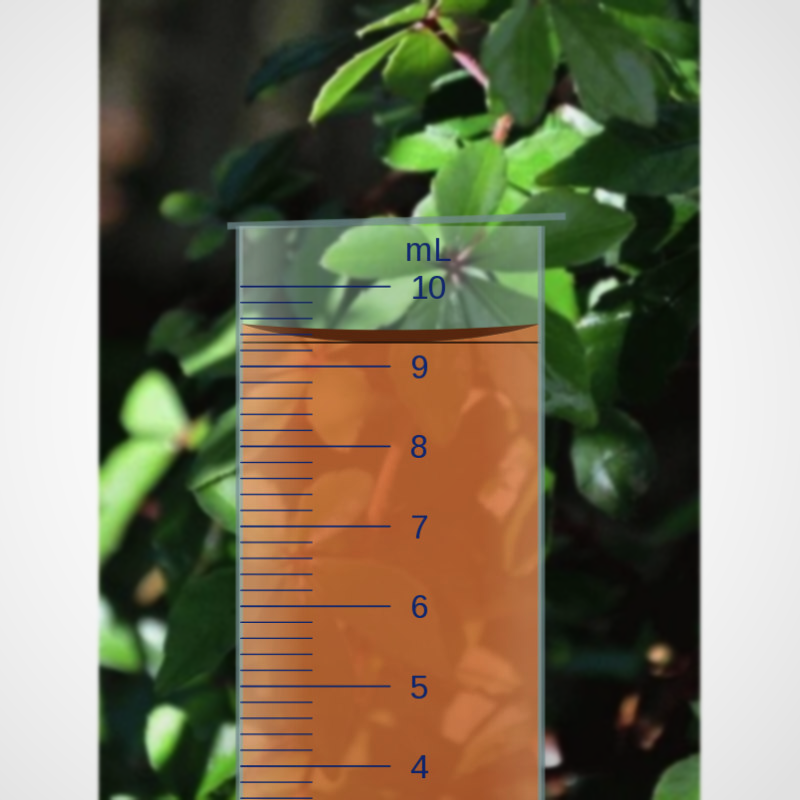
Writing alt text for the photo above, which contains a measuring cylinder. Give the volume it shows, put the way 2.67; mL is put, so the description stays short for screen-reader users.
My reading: 9.3; mL
